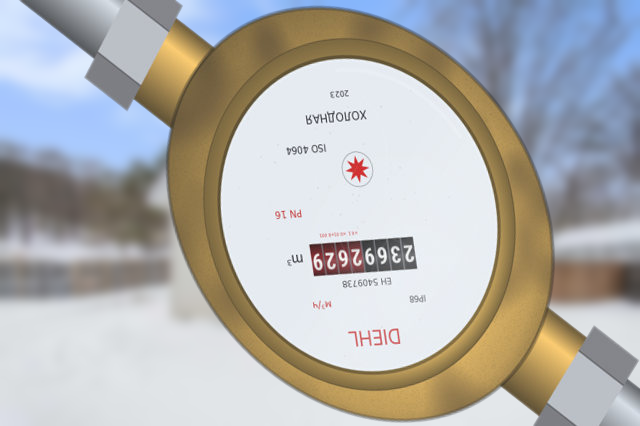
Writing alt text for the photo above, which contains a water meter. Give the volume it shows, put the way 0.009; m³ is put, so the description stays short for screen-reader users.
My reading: 2369.2629; m³
